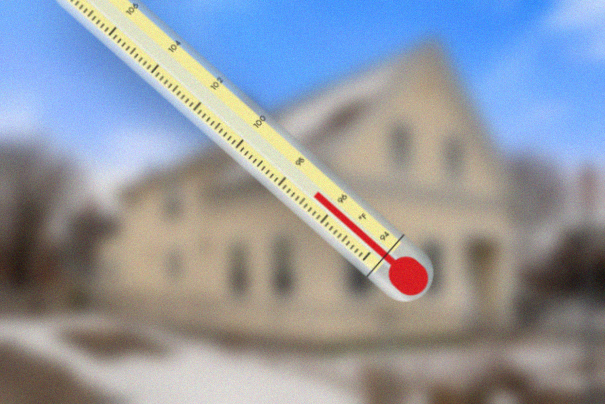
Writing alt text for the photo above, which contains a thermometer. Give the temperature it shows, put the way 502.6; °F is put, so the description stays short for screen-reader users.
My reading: 96.8; °F
